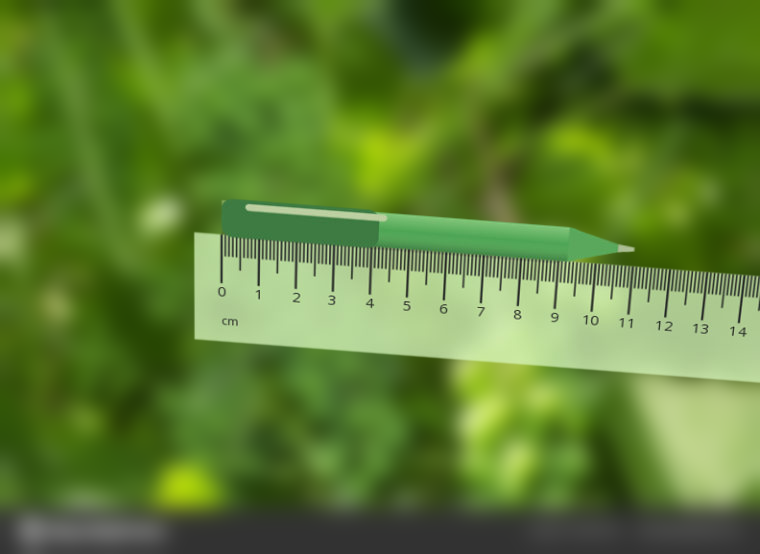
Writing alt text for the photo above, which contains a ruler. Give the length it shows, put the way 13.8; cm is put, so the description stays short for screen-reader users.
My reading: 11; cm
